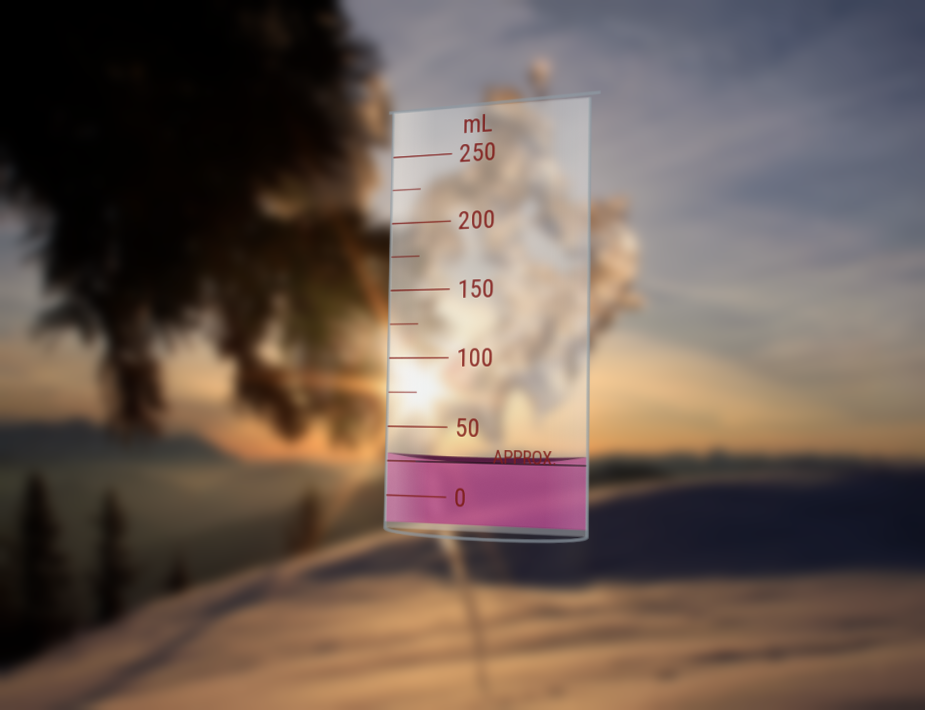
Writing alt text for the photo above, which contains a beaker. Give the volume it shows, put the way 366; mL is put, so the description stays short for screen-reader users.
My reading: 25; mL
